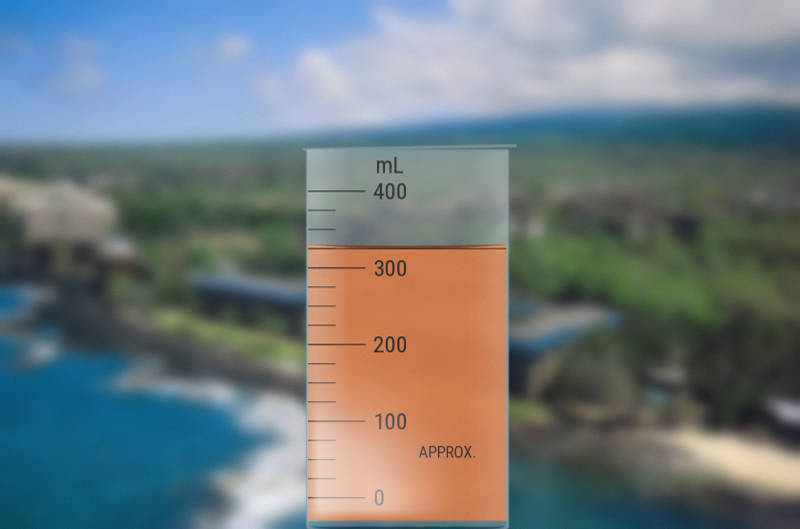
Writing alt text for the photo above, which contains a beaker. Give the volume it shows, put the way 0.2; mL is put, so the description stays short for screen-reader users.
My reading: 325; mL
